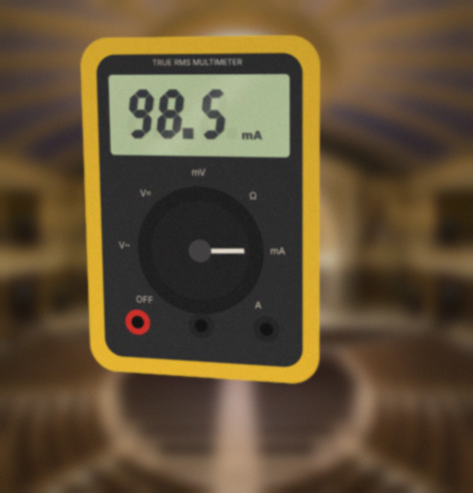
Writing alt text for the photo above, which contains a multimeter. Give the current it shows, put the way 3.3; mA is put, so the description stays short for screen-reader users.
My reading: 98.5; mA
